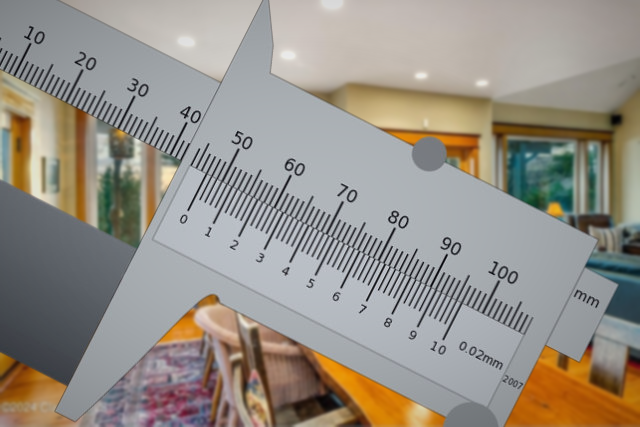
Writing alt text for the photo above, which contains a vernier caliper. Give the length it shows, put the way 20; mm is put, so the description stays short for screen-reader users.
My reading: 47.0; mm
